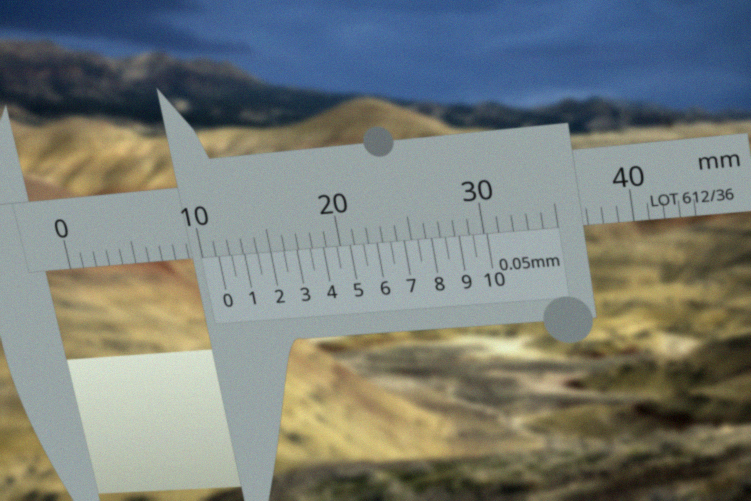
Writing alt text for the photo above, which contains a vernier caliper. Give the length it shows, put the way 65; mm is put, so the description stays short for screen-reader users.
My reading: 11.2; mm
